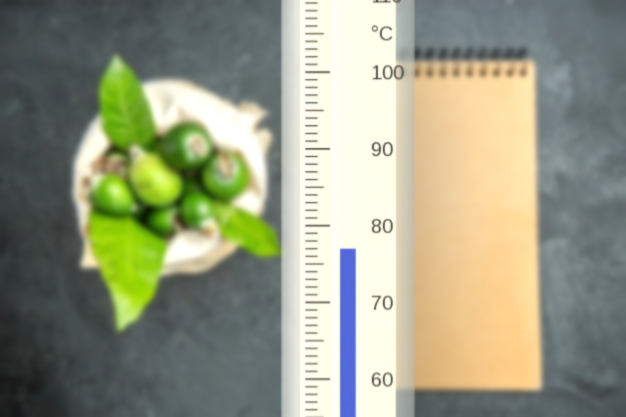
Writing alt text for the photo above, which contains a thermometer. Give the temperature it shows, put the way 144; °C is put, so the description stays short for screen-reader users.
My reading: 77; °C
